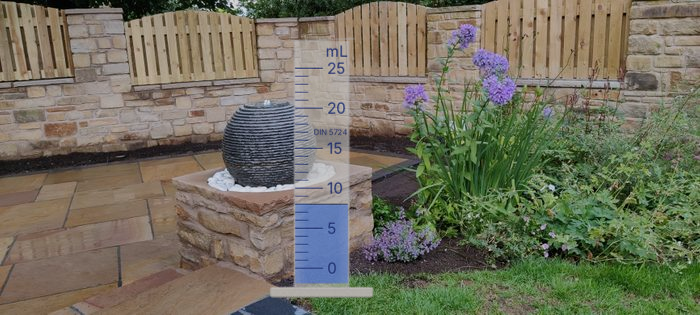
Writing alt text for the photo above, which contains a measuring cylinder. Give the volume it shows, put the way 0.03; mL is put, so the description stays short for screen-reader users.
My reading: 8; mL
